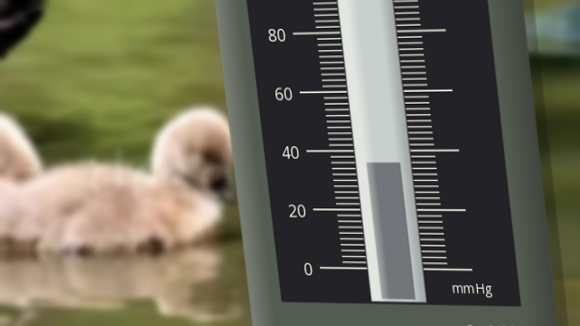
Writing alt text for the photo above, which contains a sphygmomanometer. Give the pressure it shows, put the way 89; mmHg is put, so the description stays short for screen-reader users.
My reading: 36; mmHg
